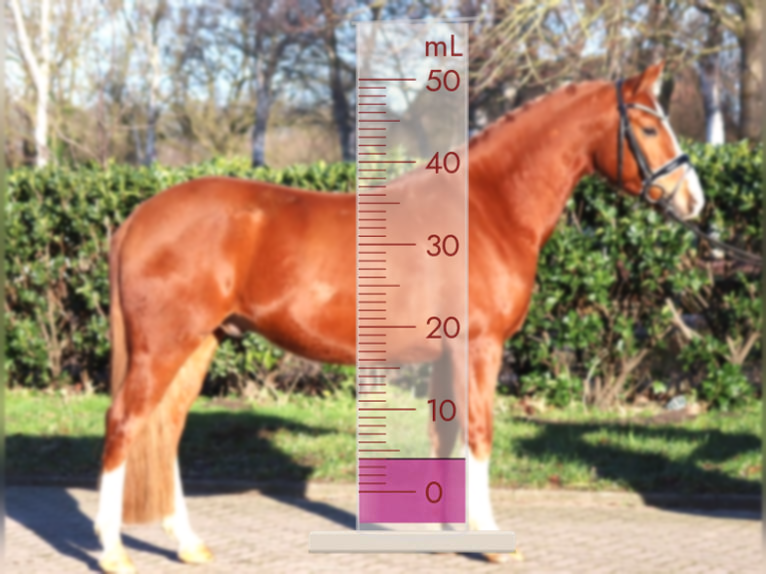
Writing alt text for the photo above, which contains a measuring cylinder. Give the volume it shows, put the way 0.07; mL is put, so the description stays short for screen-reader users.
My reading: 4; mL
